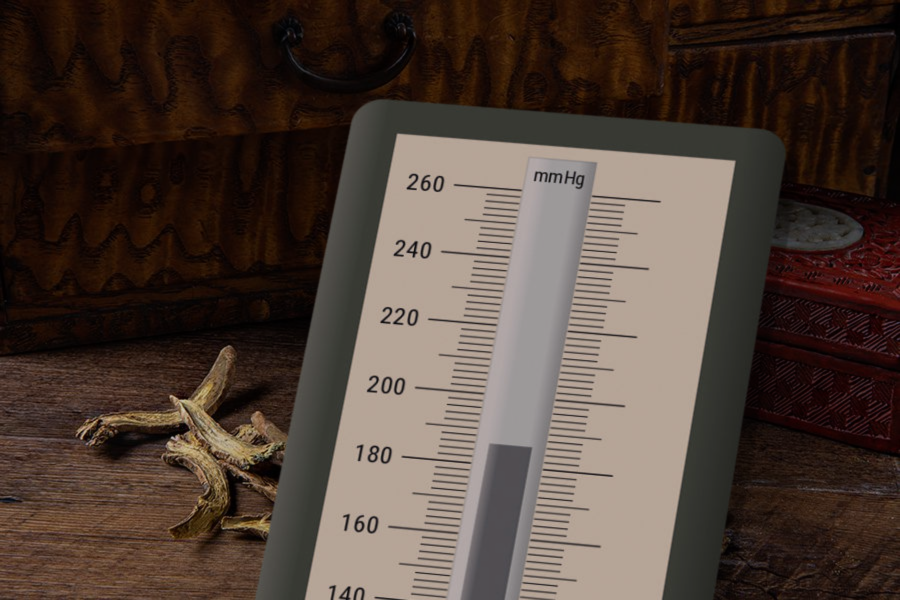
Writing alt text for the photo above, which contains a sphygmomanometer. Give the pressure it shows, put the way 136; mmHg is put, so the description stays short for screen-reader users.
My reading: 186; mmHg
